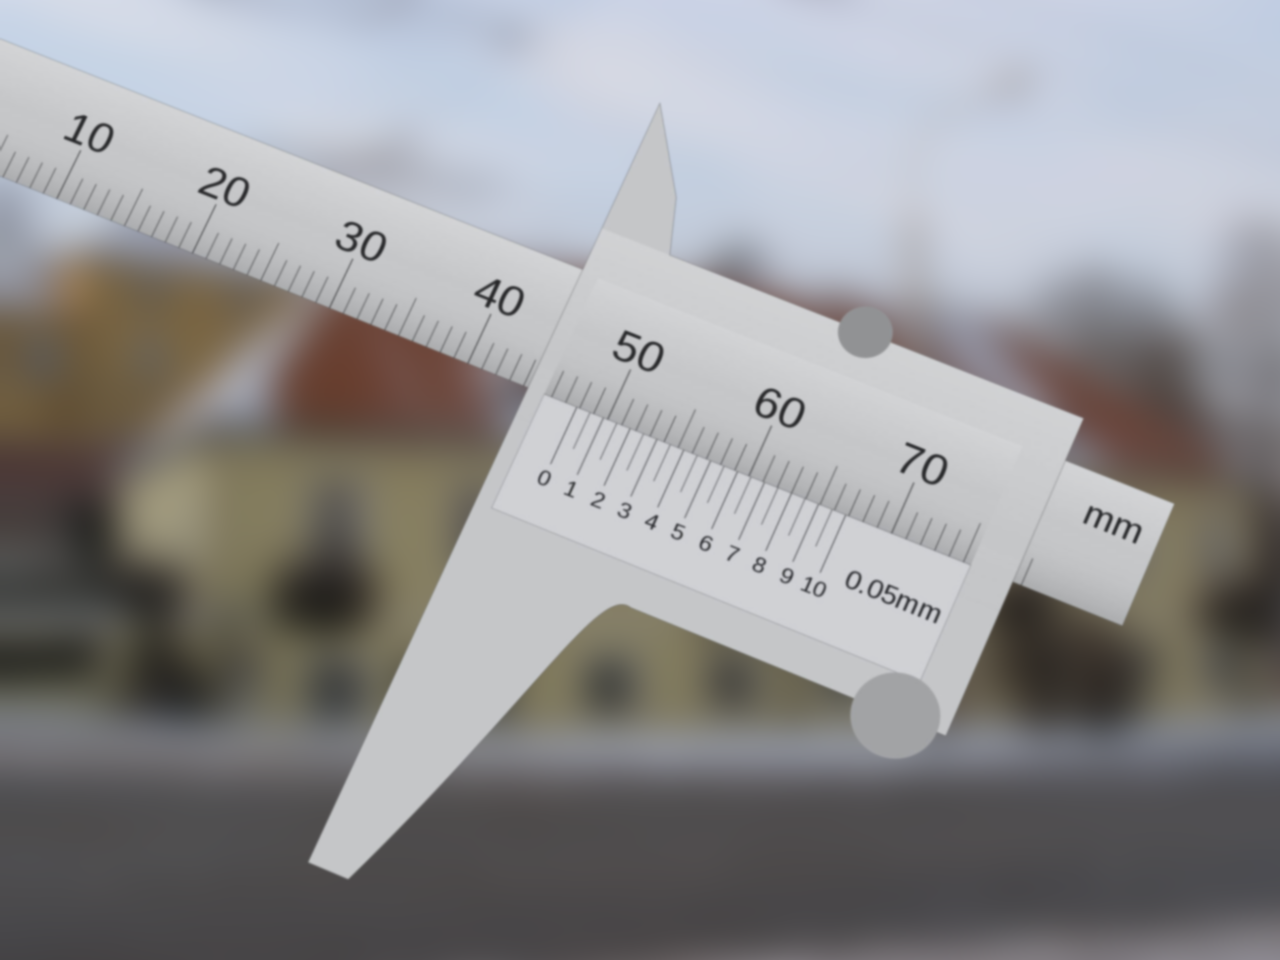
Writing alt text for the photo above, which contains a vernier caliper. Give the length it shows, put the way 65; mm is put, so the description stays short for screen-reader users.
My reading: 47.8; mm
